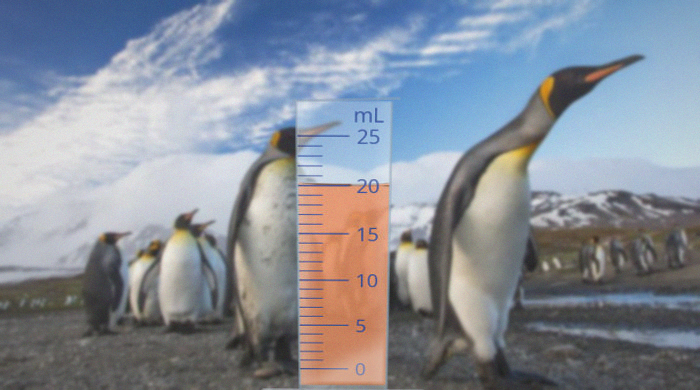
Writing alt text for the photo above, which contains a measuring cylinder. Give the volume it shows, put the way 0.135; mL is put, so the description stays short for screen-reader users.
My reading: 20; mL
